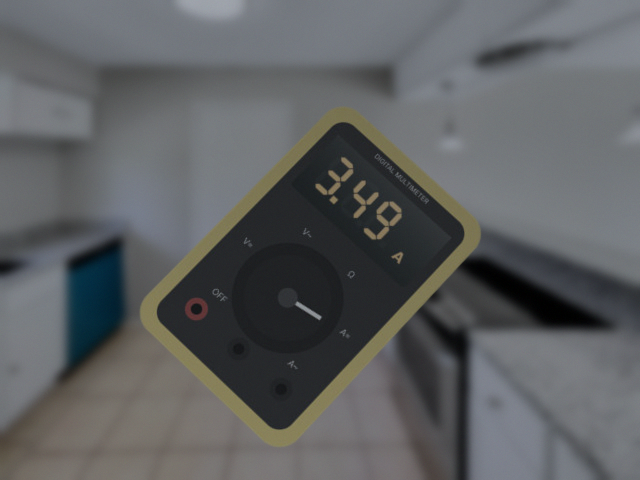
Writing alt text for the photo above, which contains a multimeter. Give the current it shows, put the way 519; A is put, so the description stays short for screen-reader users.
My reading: 3.49; A
